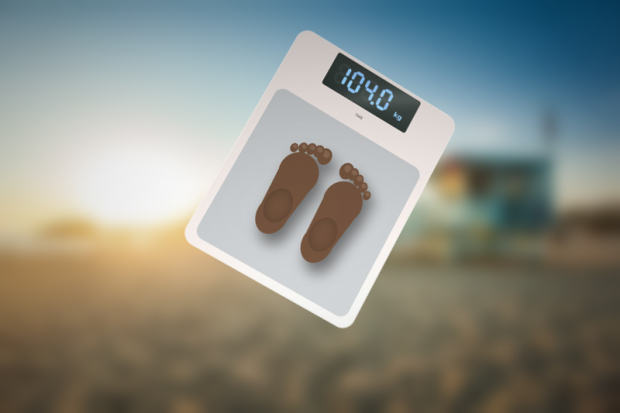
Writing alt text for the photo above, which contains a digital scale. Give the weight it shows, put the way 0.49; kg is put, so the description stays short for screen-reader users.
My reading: 104.0; kg
